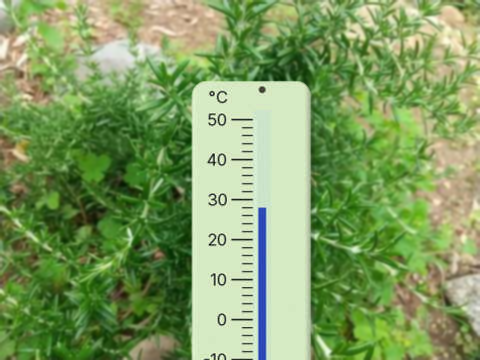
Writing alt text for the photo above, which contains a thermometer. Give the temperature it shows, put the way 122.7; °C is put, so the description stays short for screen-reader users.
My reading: 28; °C
